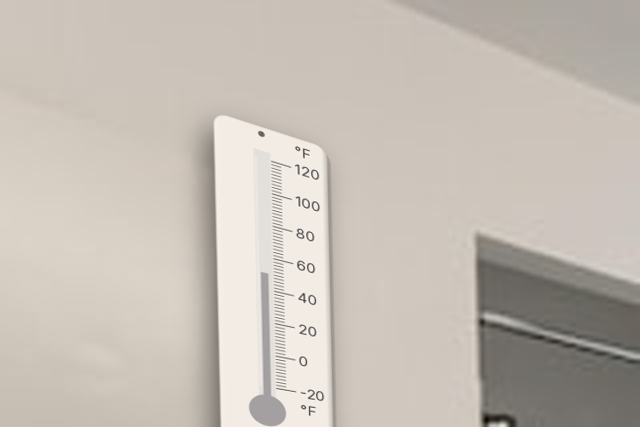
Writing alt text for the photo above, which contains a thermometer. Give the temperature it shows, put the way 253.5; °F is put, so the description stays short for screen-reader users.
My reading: 50; °F
